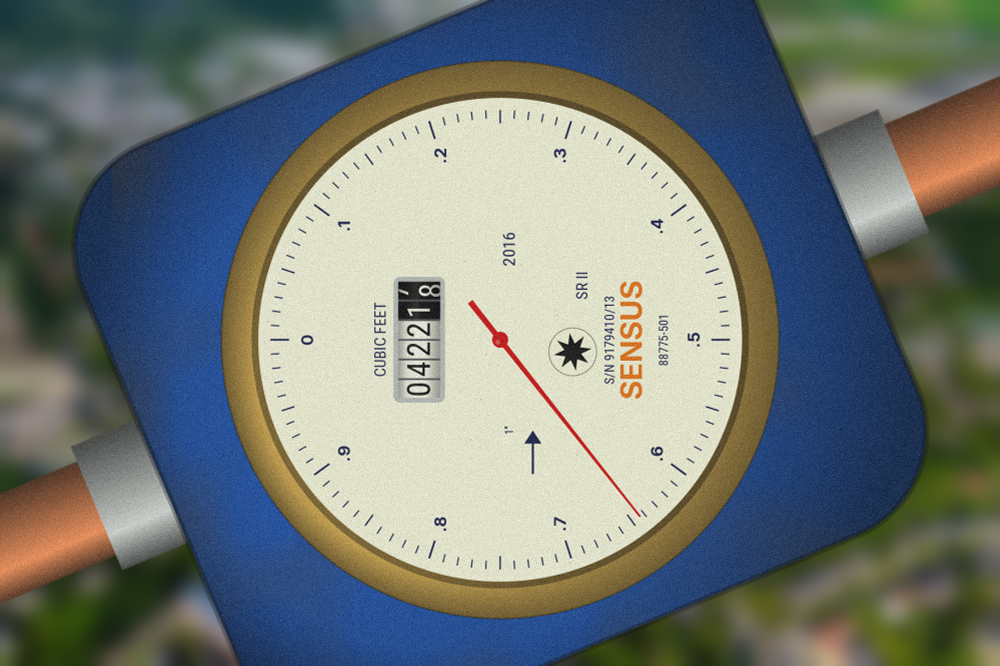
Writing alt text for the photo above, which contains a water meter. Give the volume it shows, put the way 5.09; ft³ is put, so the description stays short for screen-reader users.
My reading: 42217.64; ft³
